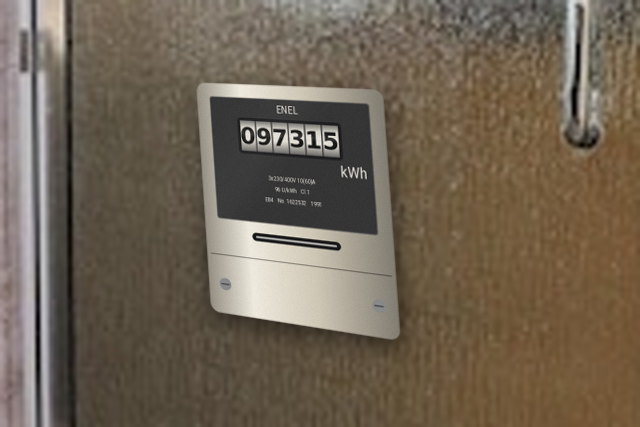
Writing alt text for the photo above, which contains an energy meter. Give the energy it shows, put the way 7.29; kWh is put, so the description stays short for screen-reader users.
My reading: 97315; kWh
